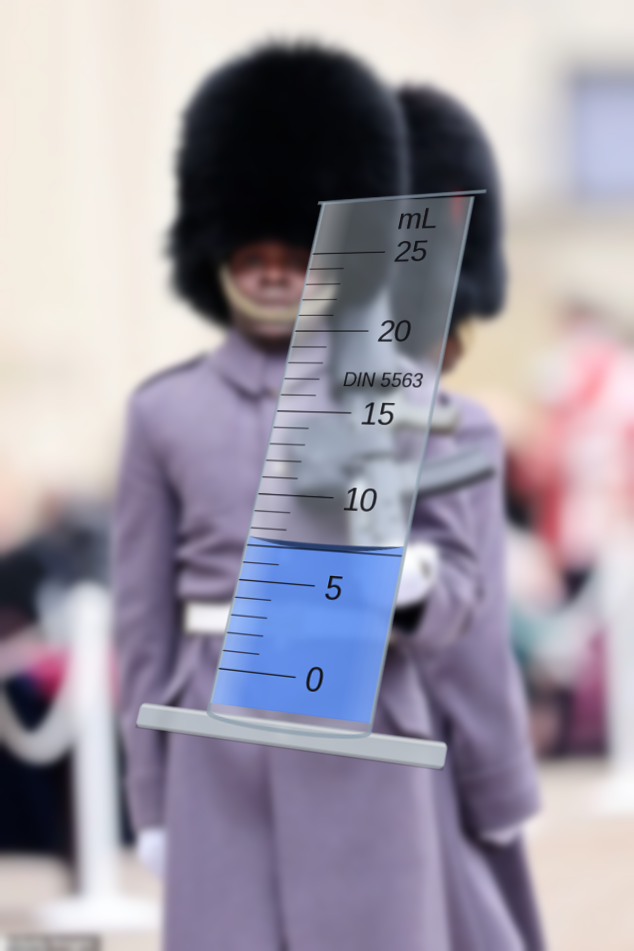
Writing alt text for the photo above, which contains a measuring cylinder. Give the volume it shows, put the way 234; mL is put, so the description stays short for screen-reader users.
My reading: 7; mL
